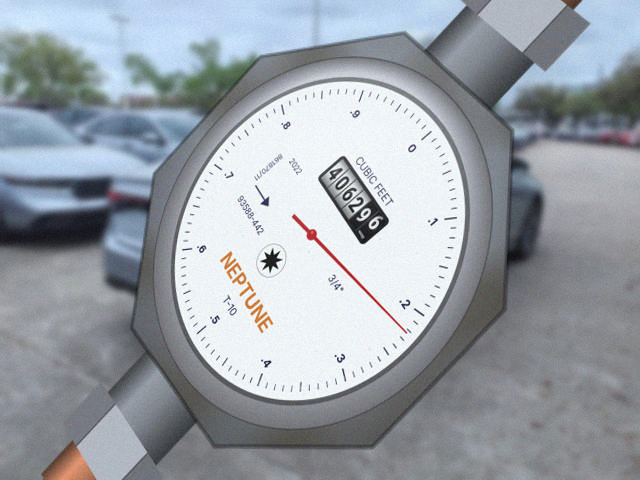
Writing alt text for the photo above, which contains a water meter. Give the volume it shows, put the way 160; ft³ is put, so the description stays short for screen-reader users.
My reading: 406296.22; ft³
